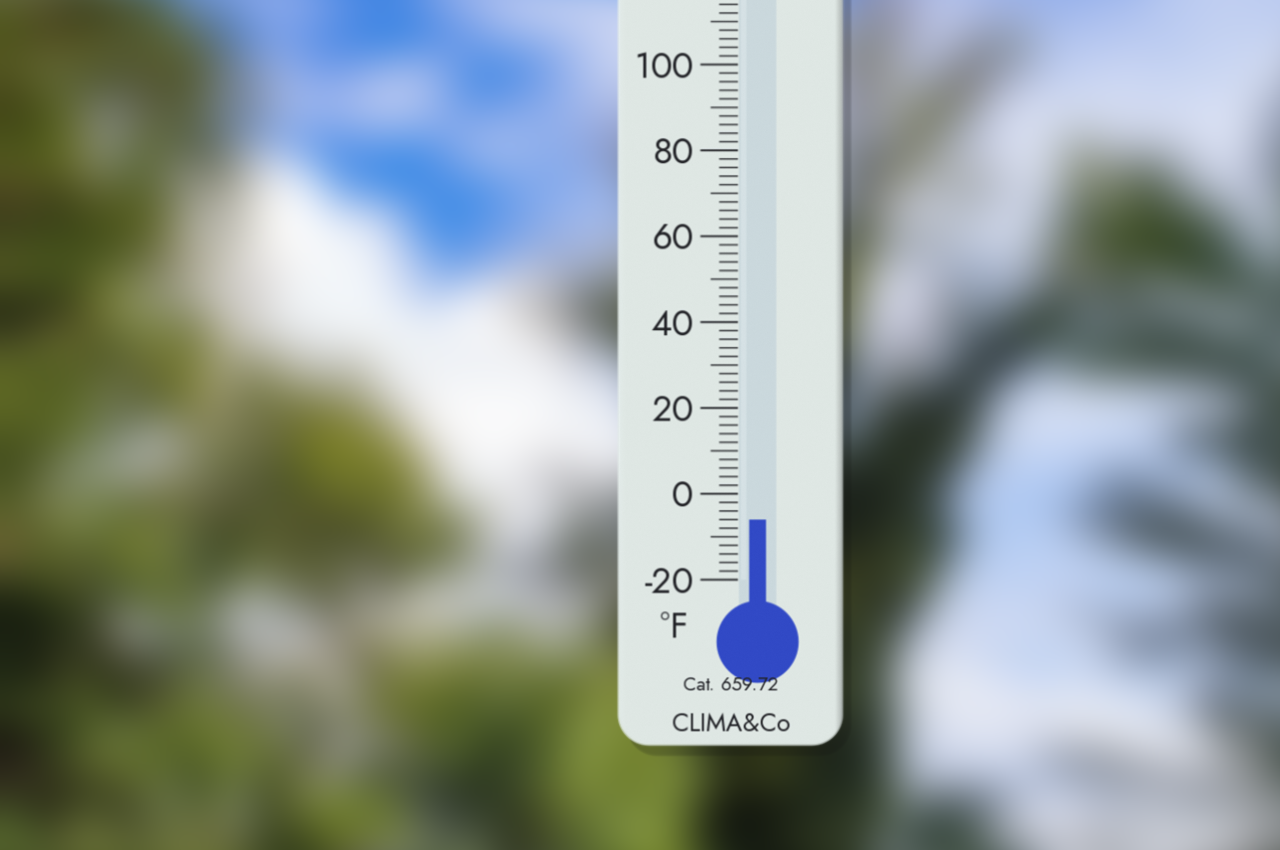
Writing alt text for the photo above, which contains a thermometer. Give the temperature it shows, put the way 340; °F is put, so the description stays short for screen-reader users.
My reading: -6; °F
